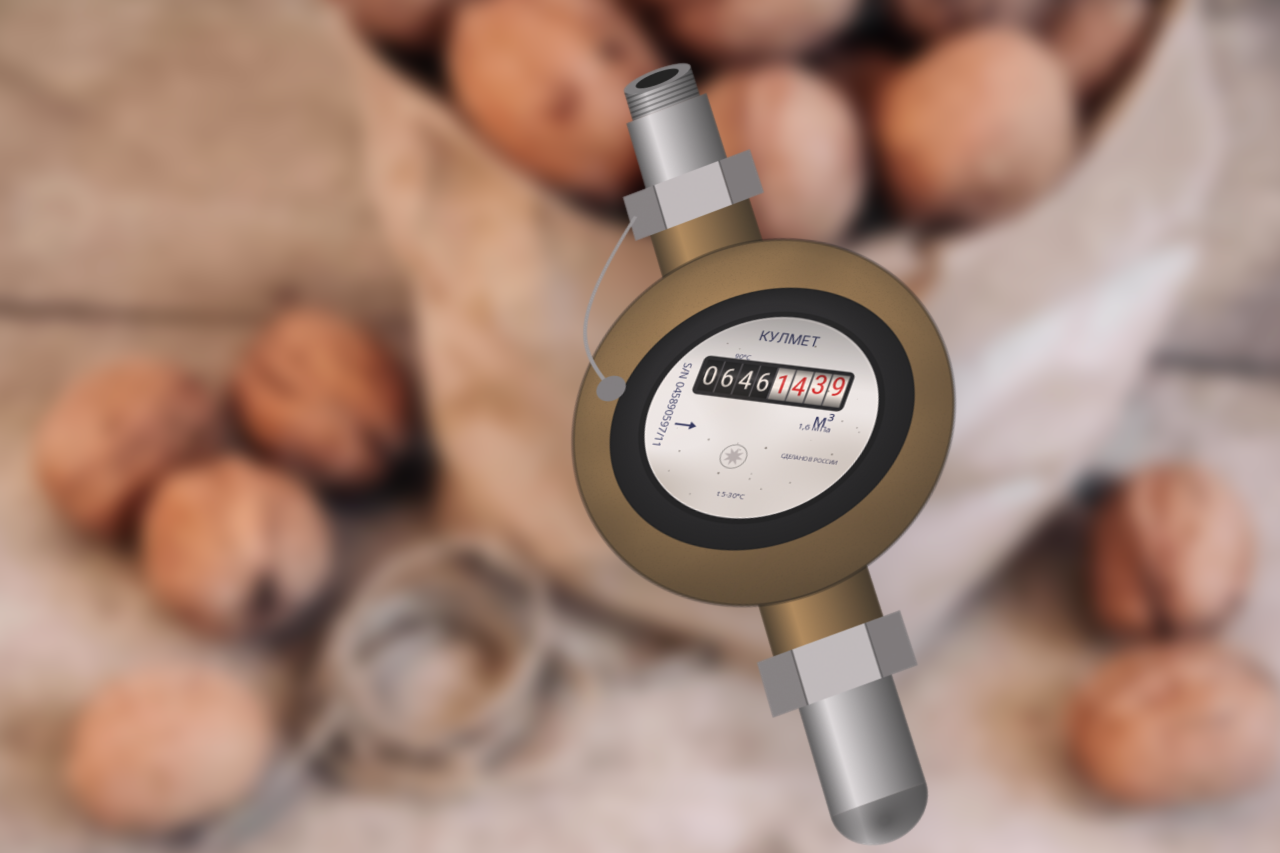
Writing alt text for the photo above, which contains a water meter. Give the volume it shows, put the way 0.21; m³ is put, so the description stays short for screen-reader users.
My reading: 646.1439; m³
